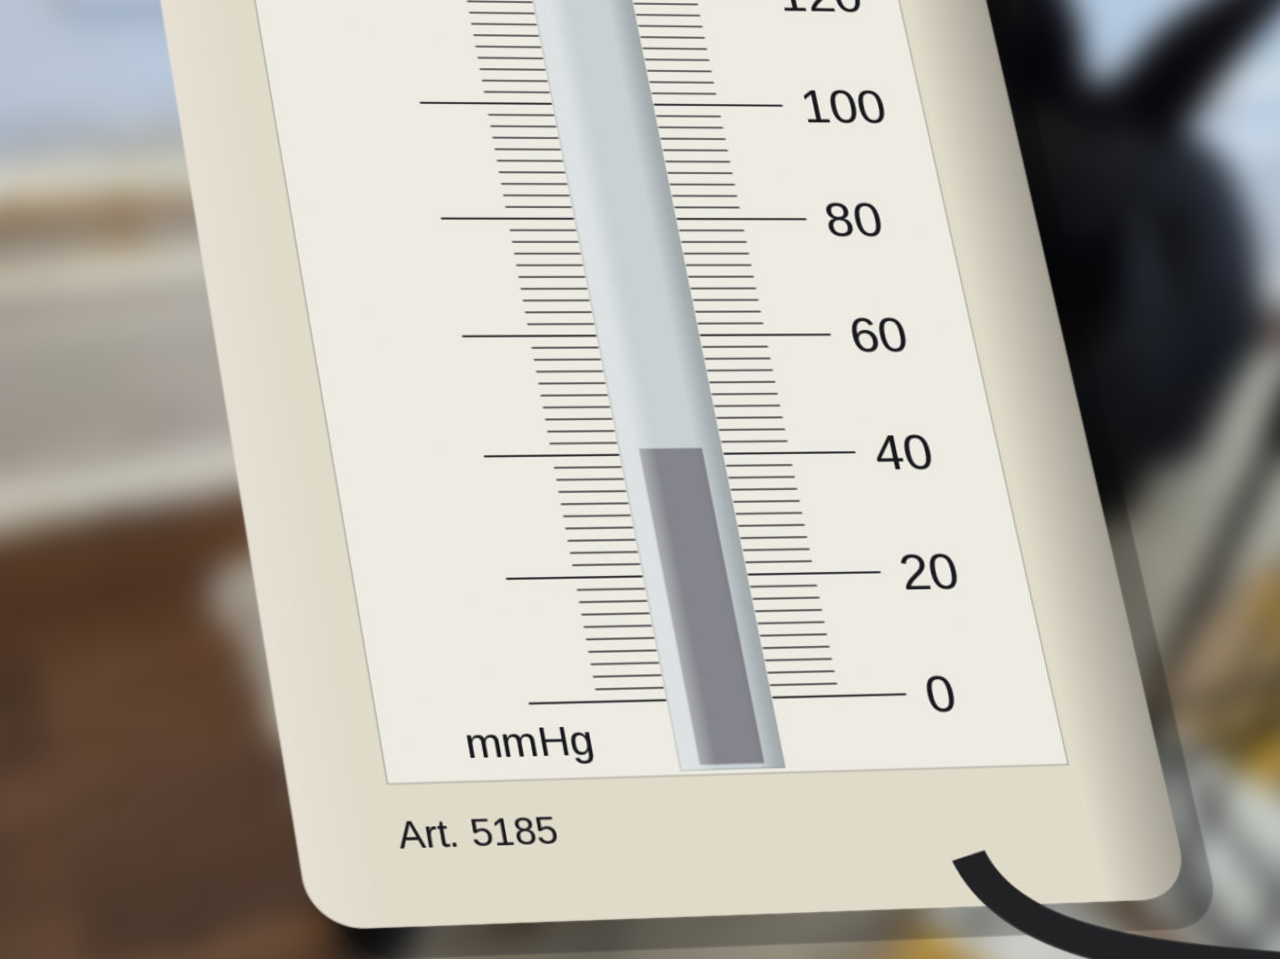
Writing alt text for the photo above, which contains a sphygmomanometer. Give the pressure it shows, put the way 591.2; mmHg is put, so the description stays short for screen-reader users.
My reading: 41; mmHg
